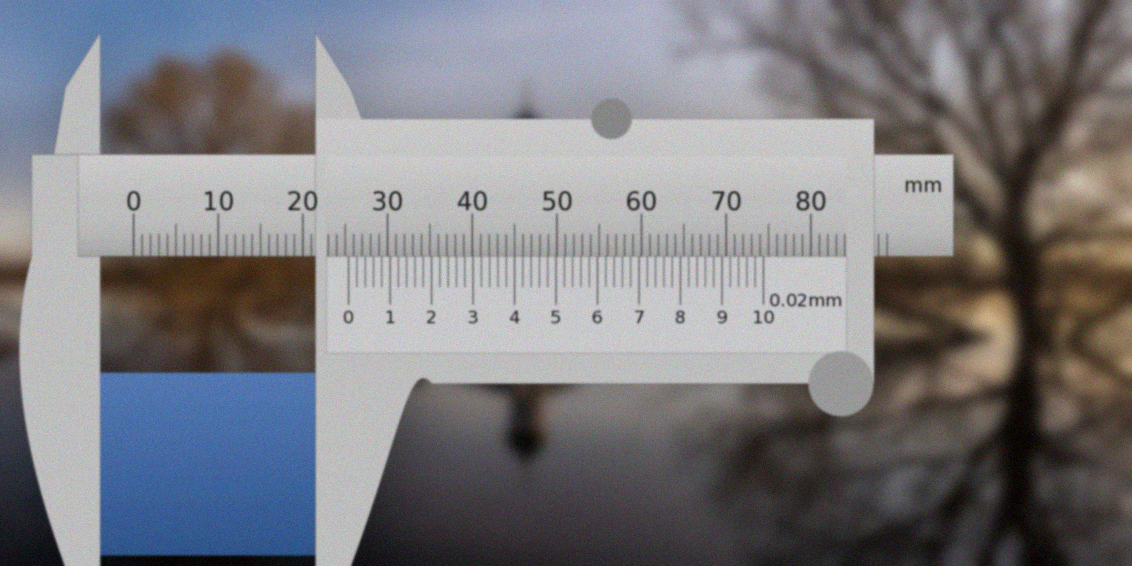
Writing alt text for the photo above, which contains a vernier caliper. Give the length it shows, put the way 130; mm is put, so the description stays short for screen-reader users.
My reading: 25.4; mm
